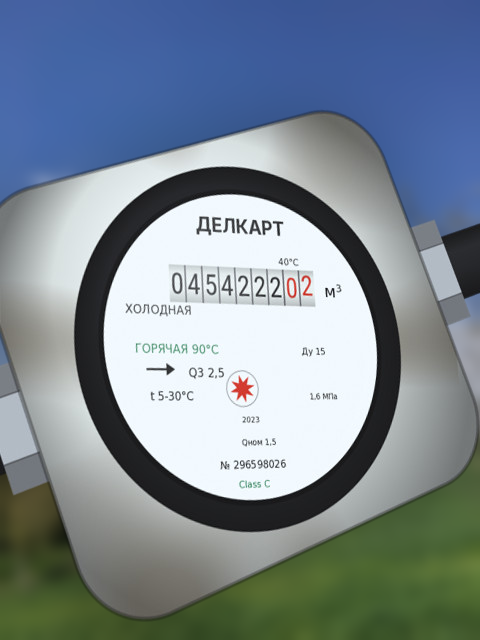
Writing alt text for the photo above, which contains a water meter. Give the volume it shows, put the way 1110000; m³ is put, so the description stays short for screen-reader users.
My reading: 454222.02; m³
